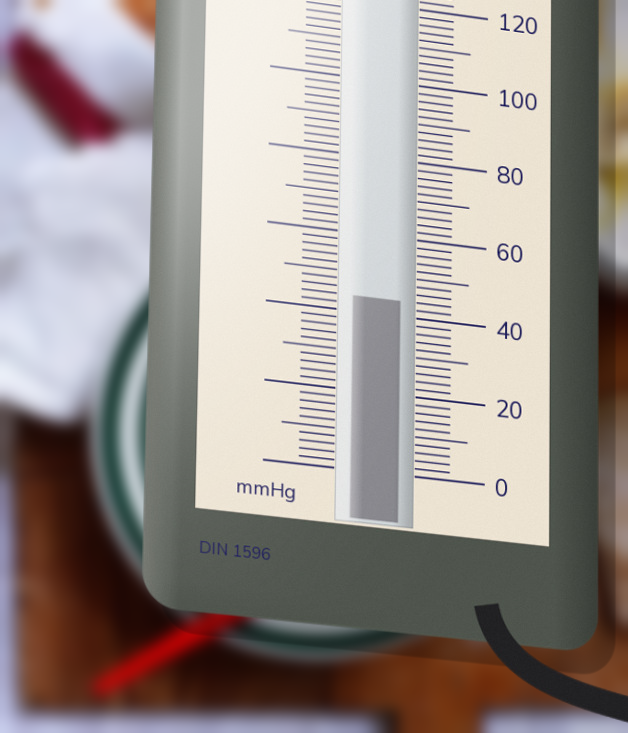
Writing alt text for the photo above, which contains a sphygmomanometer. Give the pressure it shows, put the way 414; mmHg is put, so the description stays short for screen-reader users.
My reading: 44; mmHg
